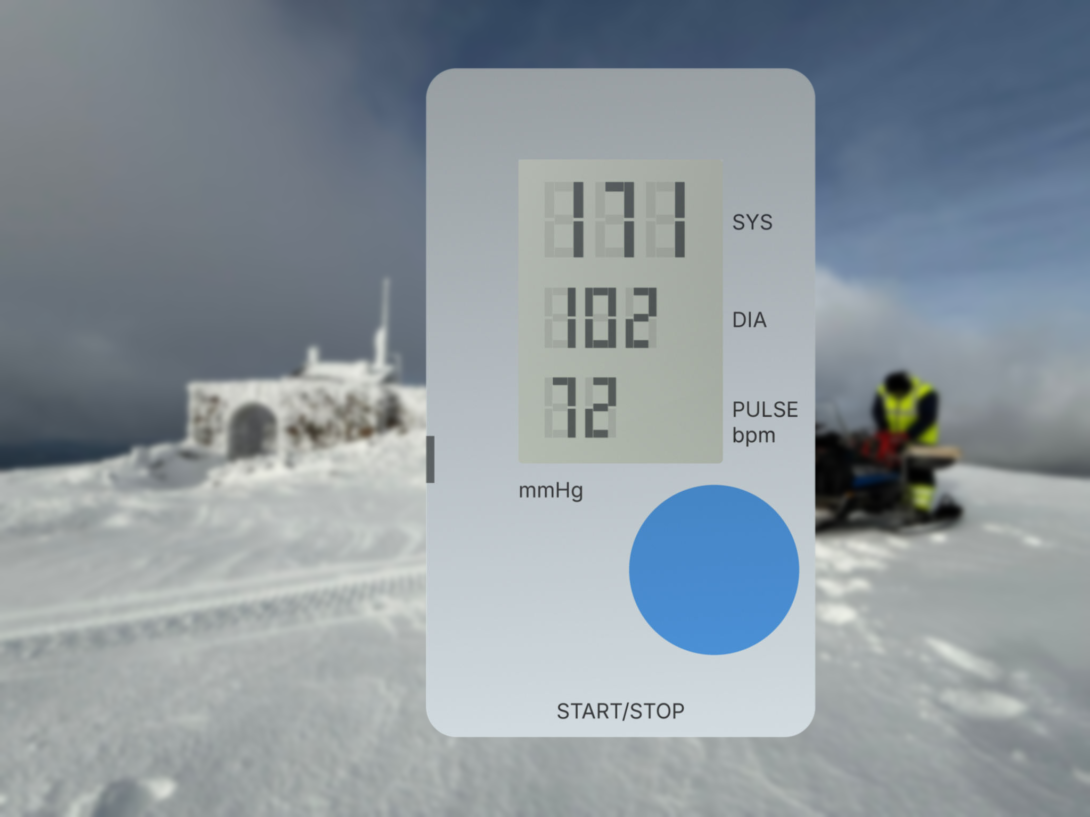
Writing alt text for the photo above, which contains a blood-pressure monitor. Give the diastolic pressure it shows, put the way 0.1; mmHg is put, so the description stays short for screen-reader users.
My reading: 102; mmHg
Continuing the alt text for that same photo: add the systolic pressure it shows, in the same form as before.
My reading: 171; mmHg
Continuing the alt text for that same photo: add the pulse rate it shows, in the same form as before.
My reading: 72; bpm
